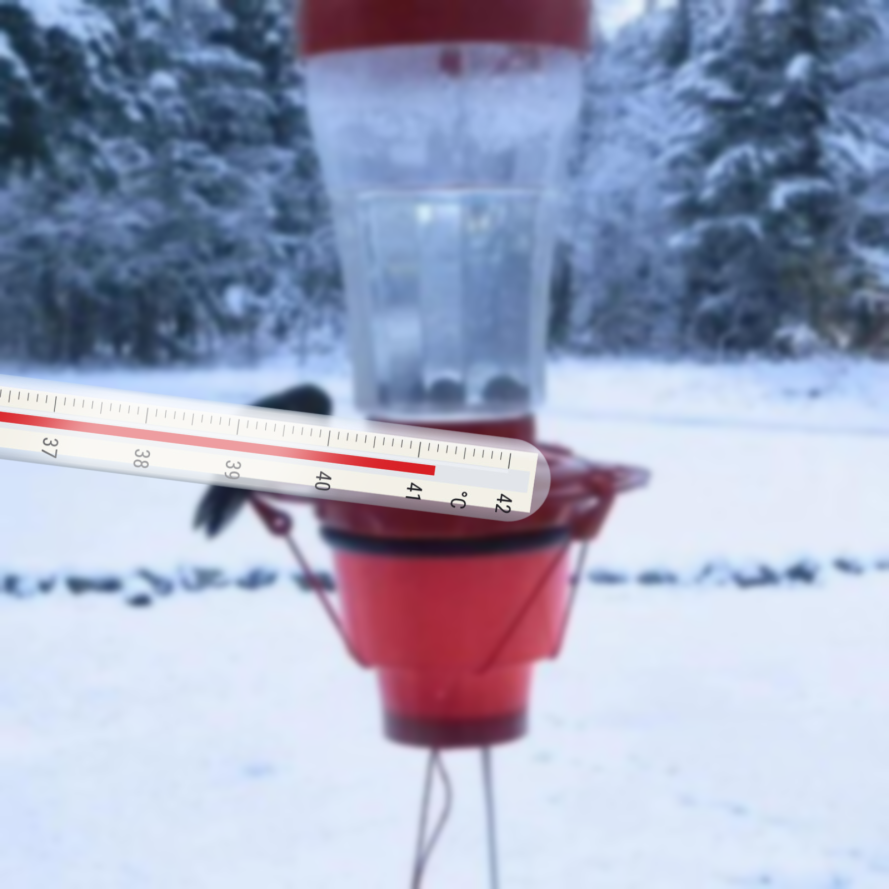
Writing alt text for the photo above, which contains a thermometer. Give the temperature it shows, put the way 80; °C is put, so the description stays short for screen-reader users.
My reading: 41.2; °C
